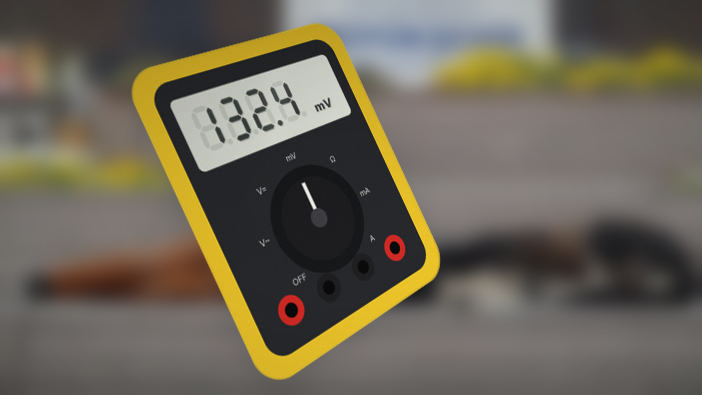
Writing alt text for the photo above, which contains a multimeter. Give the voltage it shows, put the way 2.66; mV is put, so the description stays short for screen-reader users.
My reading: 132.4; mV
